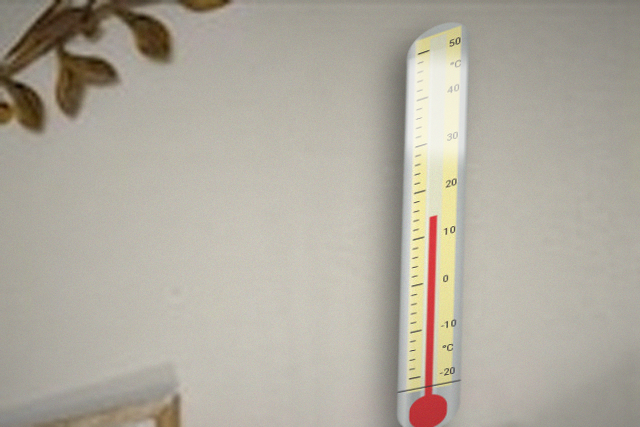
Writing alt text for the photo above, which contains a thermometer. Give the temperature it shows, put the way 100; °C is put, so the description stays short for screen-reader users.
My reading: 14; °C
